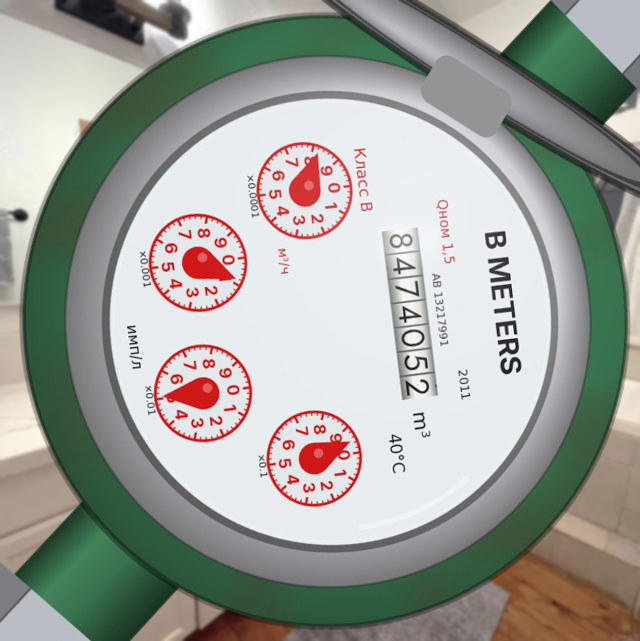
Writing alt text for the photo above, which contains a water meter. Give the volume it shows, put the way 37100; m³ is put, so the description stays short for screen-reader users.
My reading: 8474051.9508; m³
